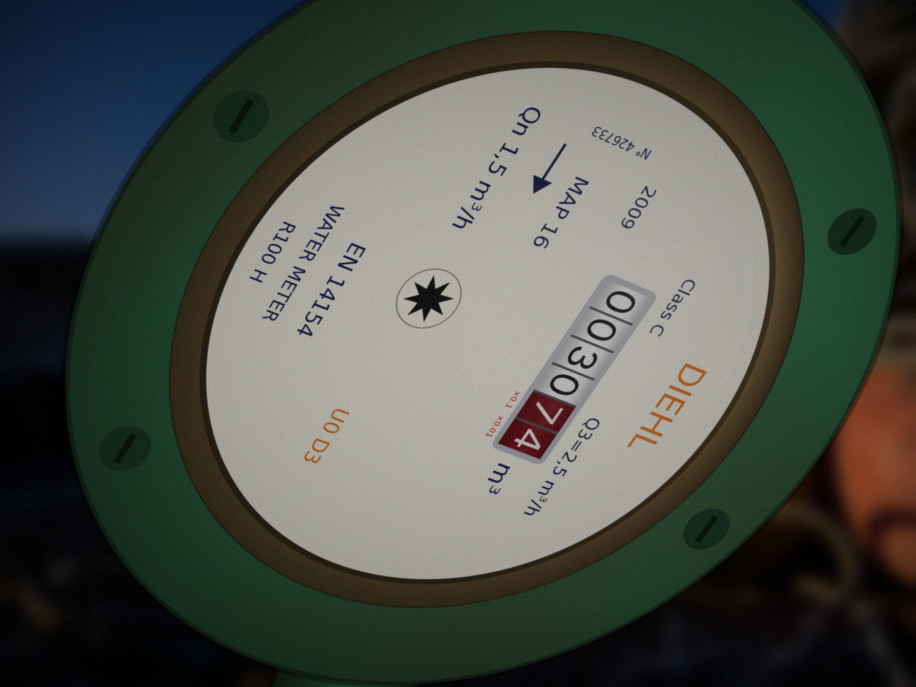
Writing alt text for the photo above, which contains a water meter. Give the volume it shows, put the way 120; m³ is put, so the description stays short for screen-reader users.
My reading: 30.74; m³
